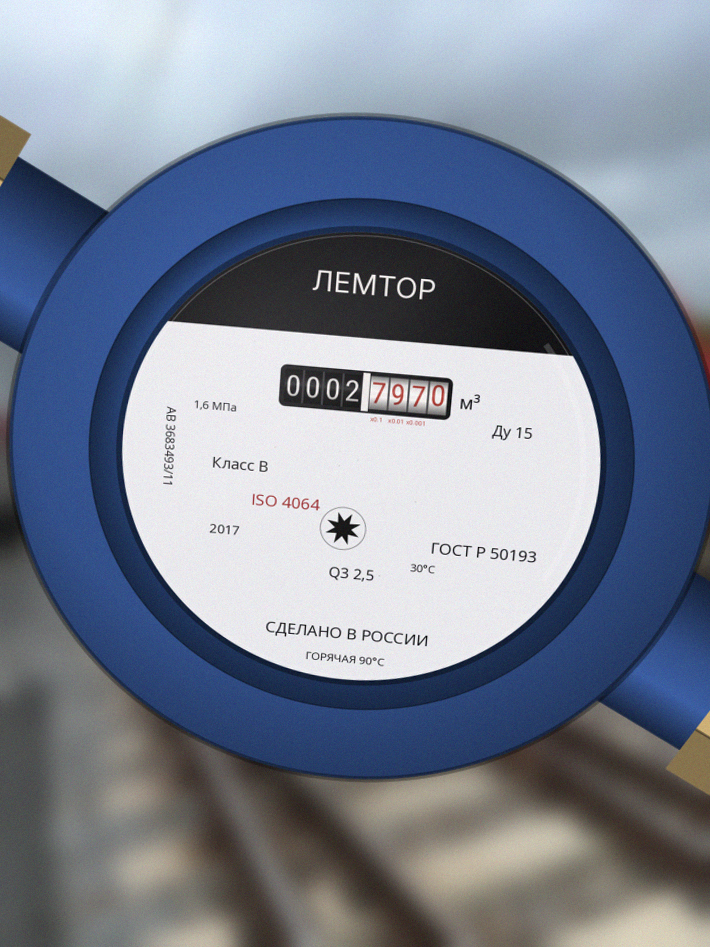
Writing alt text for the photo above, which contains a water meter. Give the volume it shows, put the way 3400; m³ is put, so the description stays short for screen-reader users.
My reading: 2.7970; m³
